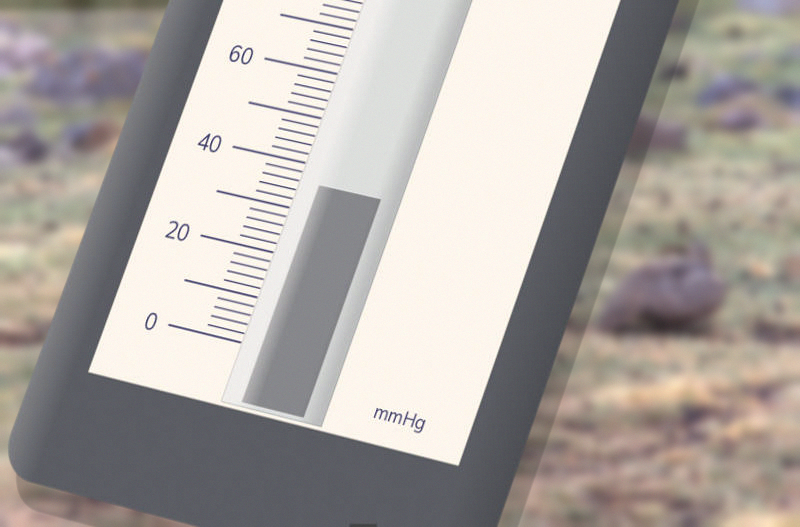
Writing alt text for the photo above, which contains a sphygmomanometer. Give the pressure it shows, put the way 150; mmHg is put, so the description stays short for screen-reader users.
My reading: 36; mmHg
